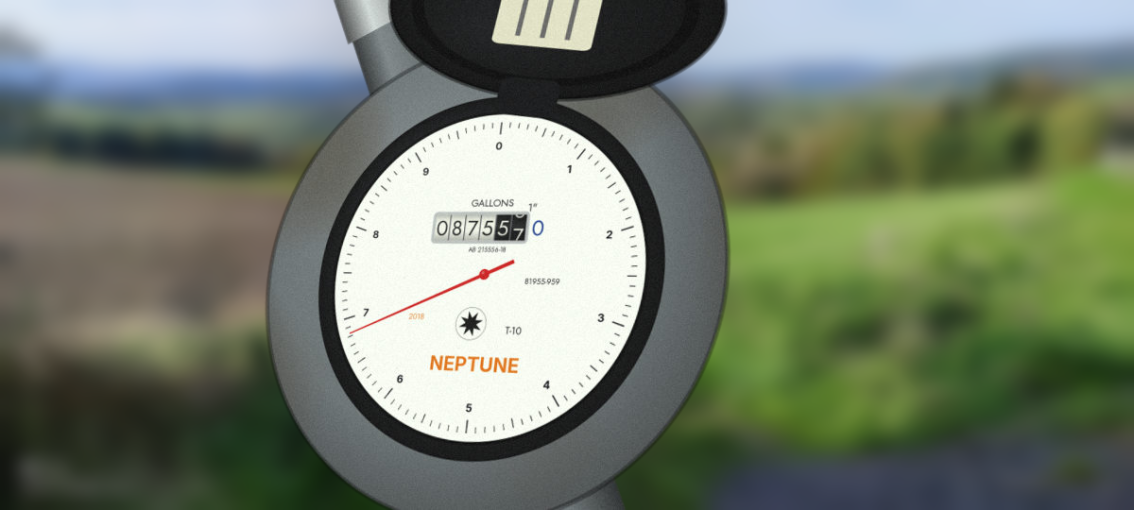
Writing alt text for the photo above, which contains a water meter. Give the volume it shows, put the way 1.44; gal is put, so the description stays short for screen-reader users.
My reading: 875566.8; gal
